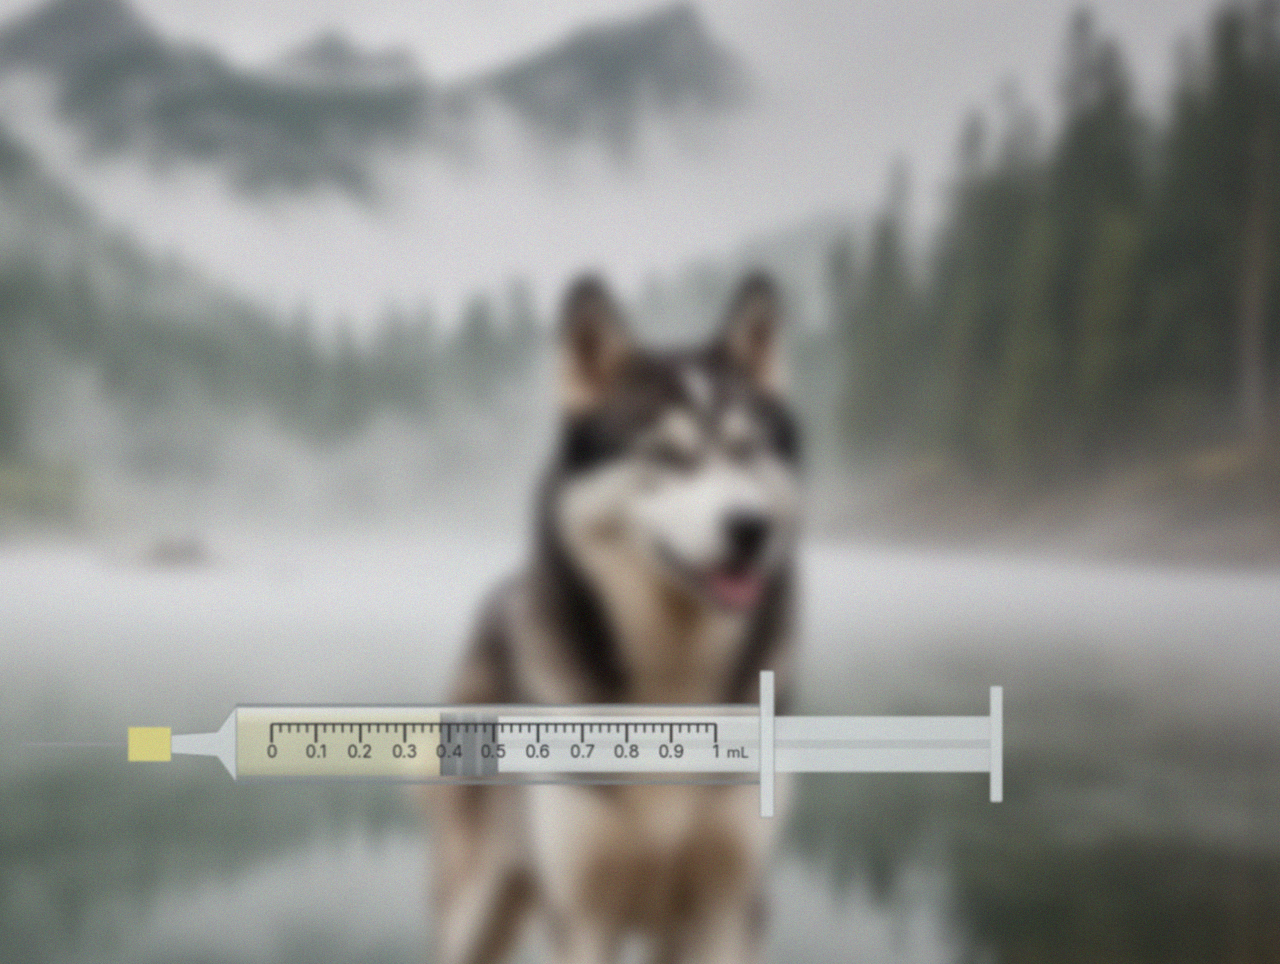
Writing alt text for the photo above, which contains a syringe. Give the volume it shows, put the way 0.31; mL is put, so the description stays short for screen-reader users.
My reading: 0.38; mL
